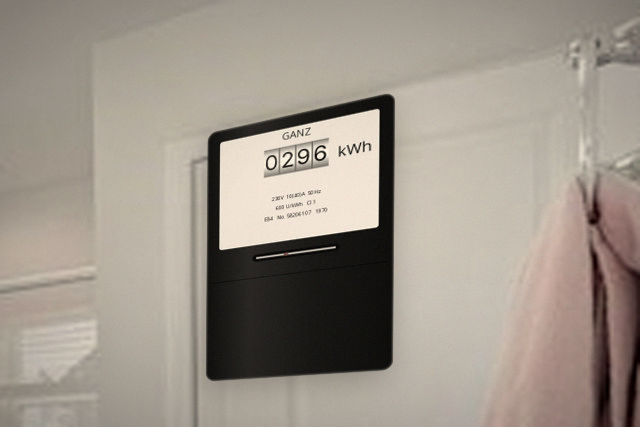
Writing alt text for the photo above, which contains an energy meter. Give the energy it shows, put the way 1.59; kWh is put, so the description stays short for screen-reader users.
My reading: 296; kWh
